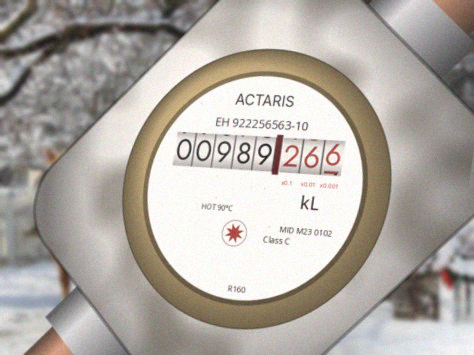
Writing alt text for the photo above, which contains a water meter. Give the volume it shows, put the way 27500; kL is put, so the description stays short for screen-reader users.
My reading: 989.266; kL
